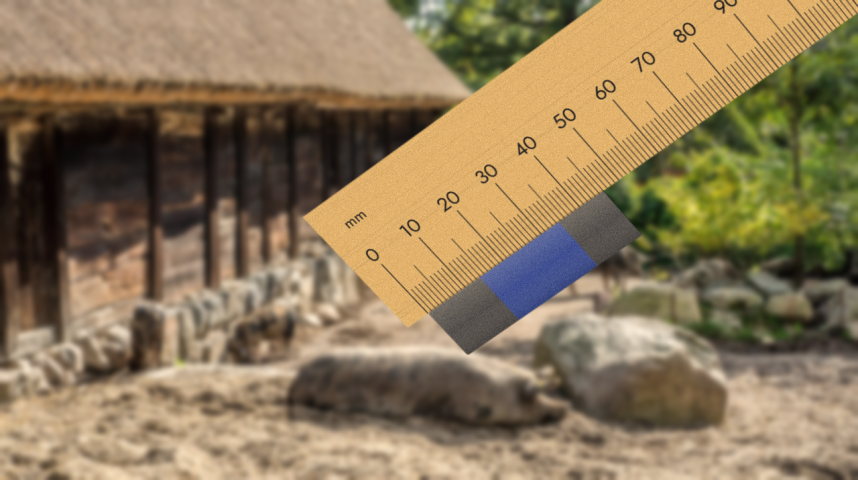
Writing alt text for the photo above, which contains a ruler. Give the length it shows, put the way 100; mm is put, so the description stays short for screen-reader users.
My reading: 46; mm
